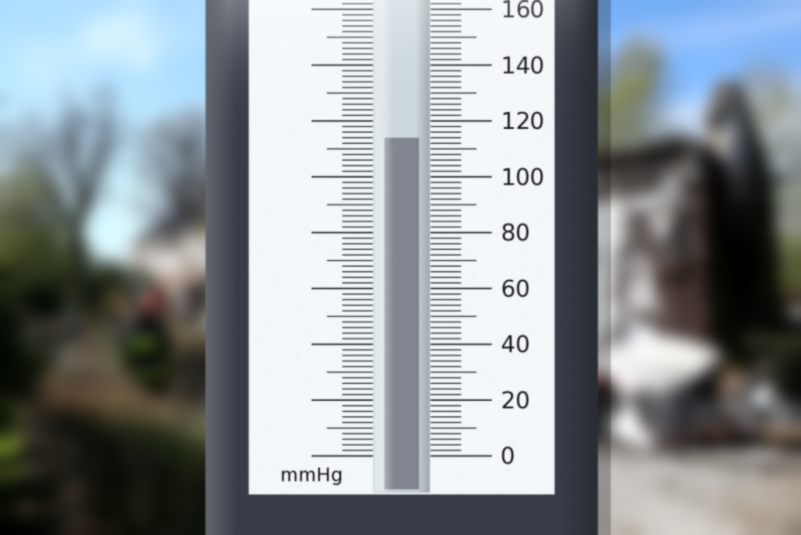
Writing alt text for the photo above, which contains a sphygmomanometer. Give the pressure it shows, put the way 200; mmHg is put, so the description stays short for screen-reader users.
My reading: 114; mmHg
